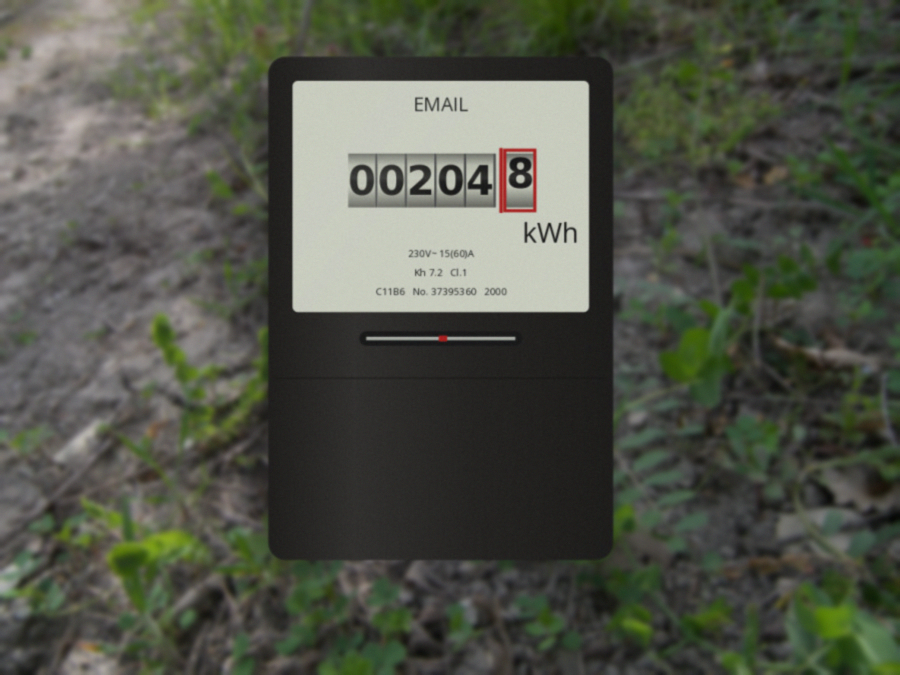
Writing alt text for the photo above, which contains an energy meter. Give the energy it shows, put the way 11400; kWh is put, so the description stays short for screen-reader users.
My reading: 204.8; kWh
